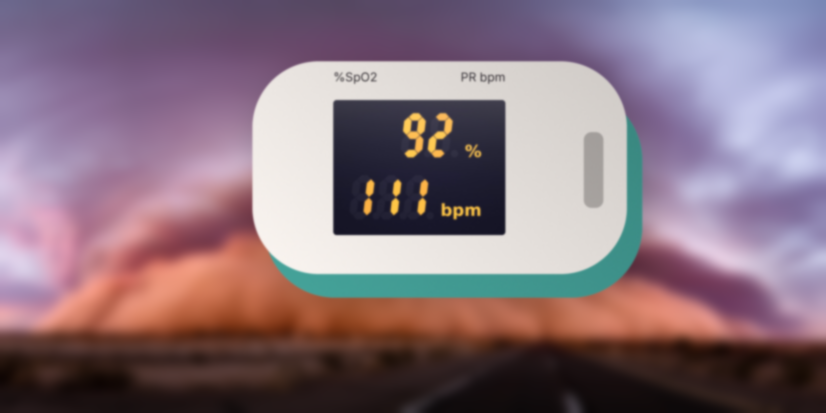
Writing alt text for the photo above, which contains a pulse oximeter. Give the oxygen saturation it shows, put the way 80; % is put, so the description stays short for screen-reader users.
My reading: 92; %
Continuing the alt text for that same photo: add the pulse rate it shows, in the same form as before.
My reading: 111; bpm
